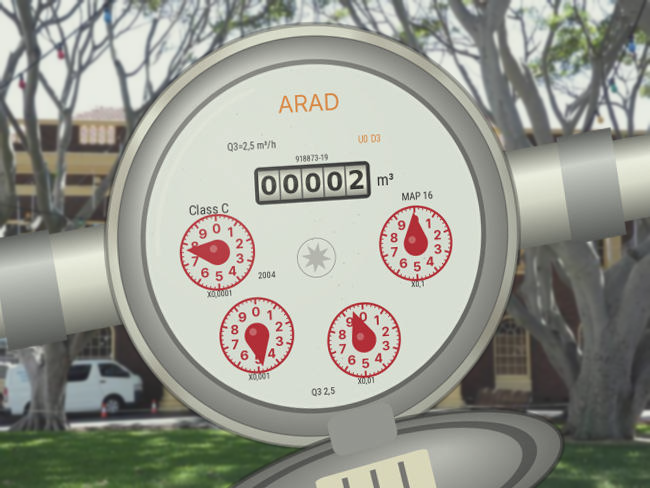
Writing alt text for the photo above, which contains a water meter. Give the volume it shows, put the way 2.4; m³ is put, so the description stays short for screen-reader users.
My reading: 1.9947; m³
